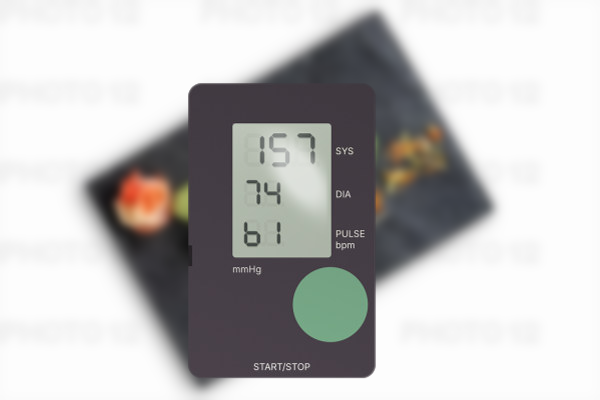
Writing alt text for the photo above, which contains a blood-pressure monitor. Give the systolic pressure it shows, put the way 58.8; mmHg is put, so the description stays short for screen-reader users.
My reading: 157; mmHg
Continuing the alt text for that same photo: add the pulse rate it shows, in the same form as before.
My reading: 61; bpm
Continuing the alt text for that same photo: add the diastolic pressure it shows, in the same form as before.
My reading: 74; mmHg
